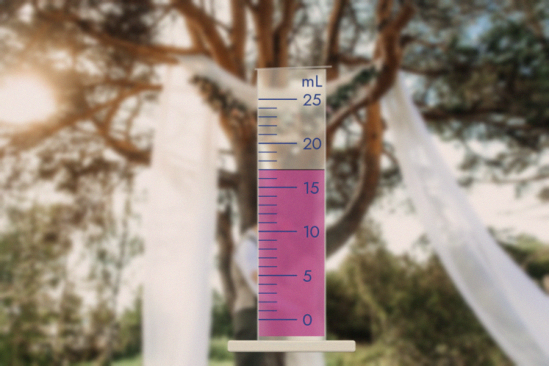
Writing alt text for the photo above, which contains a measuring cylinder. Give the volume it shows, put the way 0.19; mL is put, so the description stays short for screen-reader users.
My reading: 17; mL
